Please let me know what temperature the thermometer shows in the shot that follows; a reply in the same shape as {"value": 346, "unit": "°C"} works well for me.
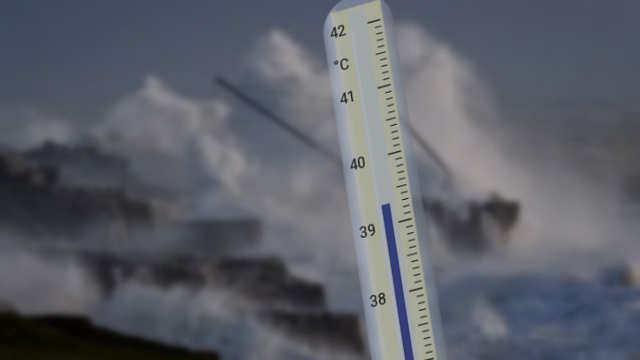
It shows {"value": 39.3, "unit": "°C"}
